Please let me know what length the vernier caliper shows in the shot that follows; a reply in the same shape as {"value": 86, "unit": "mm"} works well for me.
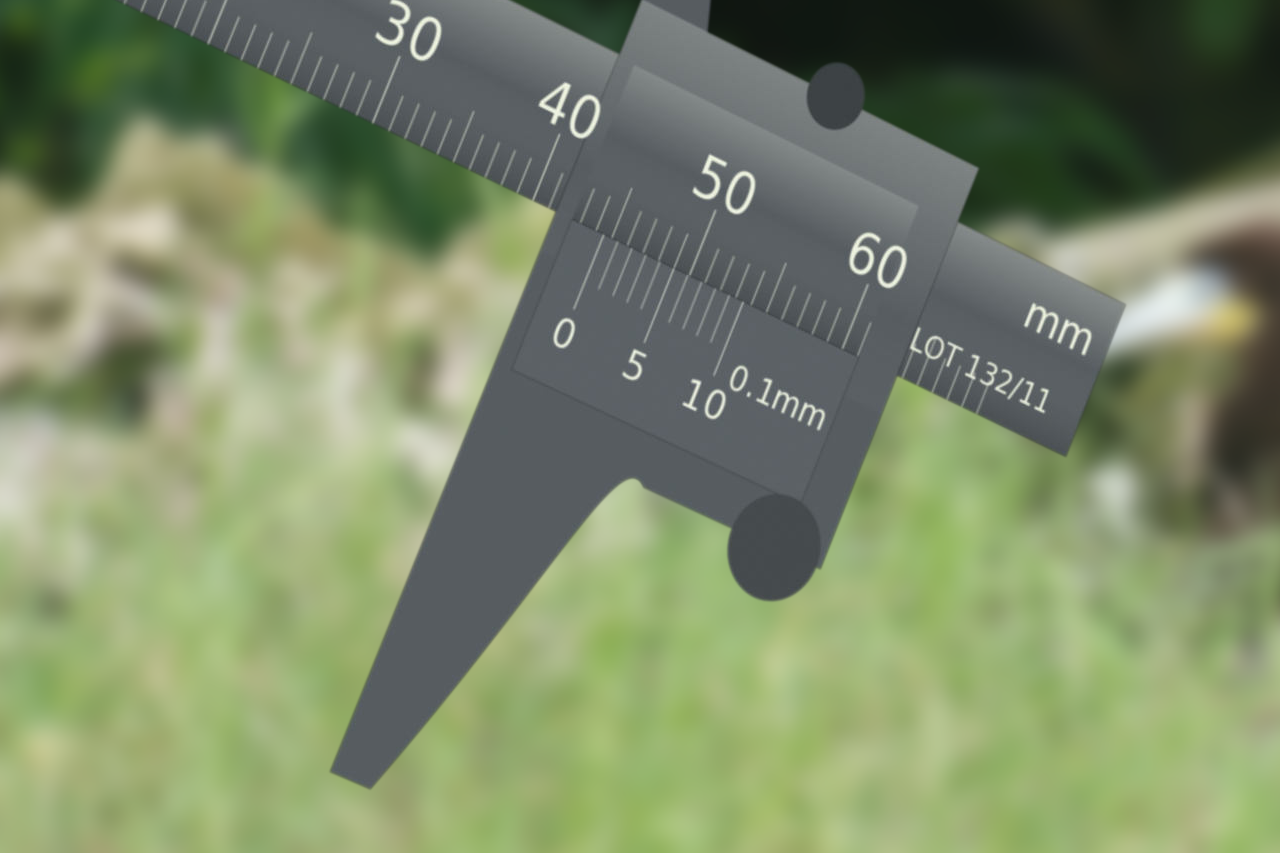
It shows {"value": 44.5, "unit": "mm"}
